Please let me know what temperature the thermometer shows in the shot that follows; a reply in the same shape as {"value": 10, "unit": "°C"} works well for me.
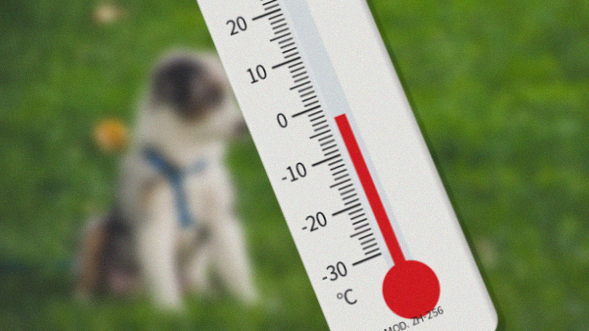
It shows {"value": -3, "unit": "°C"}
